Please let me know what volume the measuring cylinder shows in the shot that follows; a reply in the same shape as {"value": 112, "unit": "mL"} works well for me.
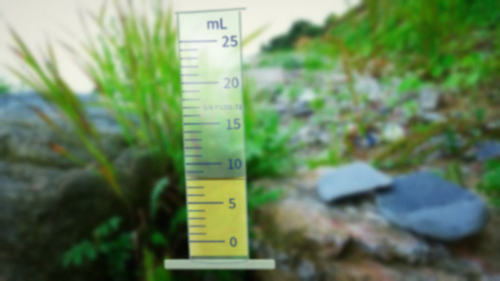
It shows {"value": 8, "unit": "mL"}
